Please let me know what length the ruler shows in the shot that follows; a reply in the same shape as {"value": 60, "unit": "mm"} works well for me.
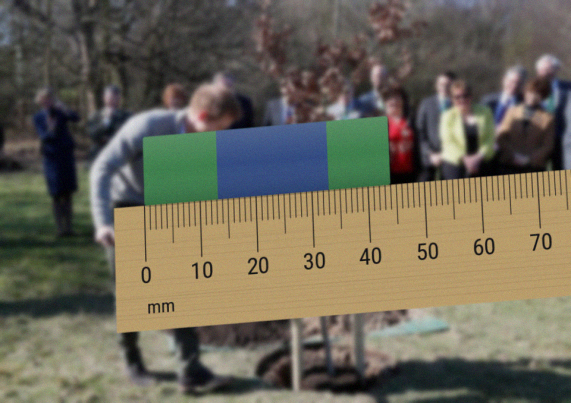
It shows {"value": 44, "unit": "mm"}
